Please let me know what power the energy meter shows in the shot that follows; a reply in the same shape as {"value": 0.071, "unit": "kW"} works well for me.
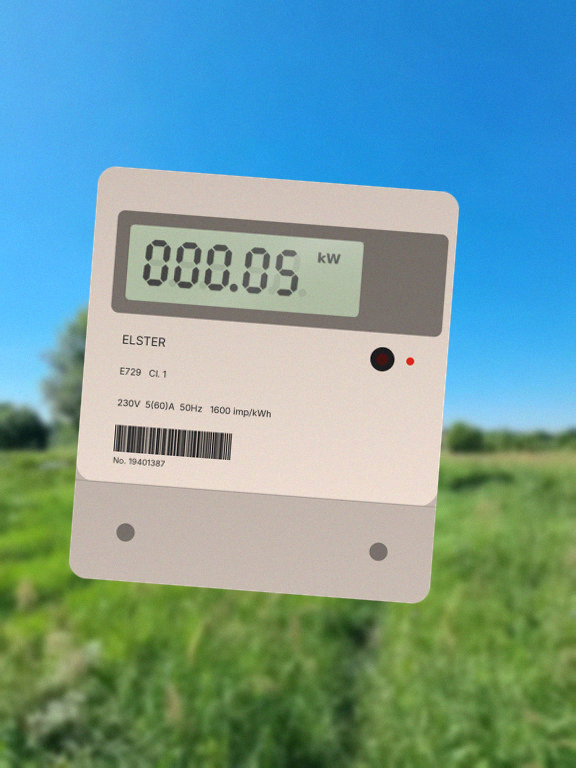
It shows {"value": 0.05, "unit": "kW"}
